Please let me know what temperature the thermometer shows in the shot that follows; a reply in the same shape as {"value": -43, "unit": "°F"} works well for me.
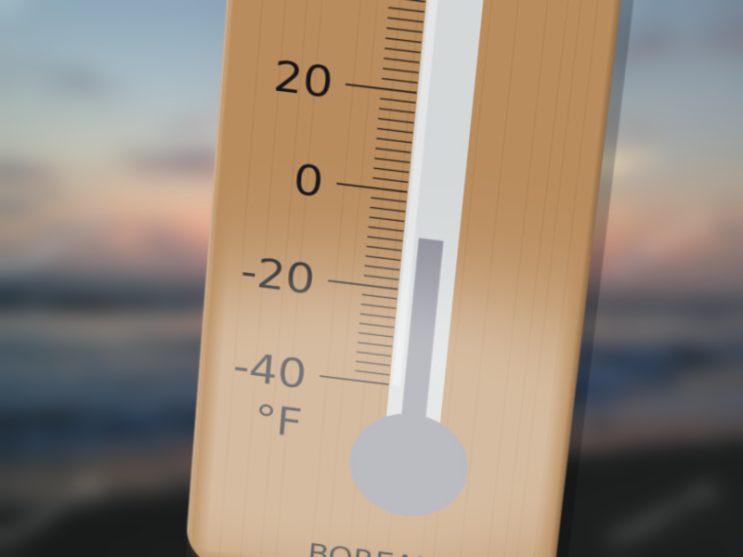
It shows {"value": -9, "unit": "°F"}
